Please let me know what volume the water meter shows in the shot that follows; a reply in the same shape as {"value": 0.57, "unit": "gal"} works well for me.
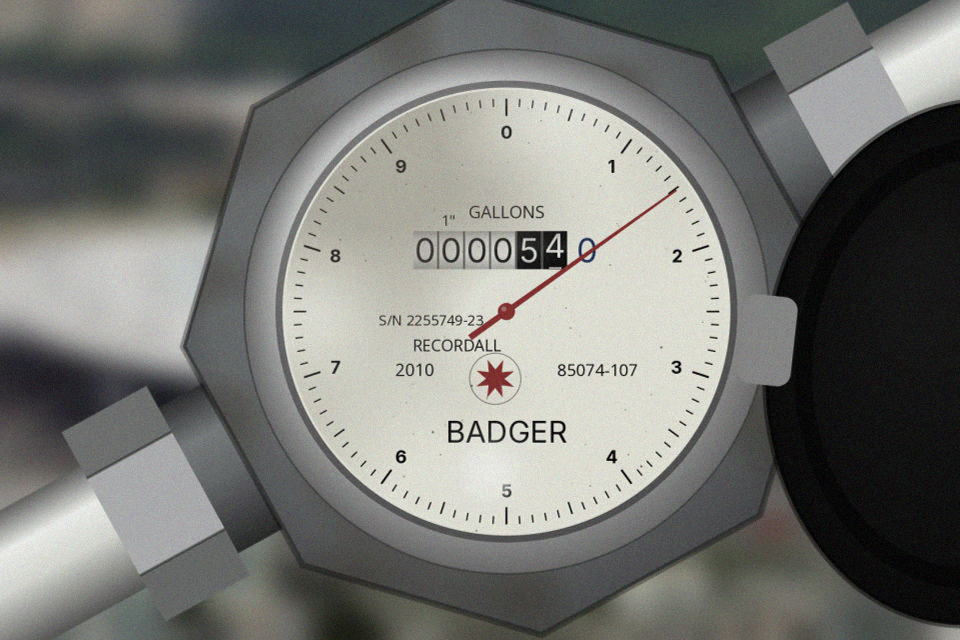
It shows {"value": 541.5, "unit": "gal"}
